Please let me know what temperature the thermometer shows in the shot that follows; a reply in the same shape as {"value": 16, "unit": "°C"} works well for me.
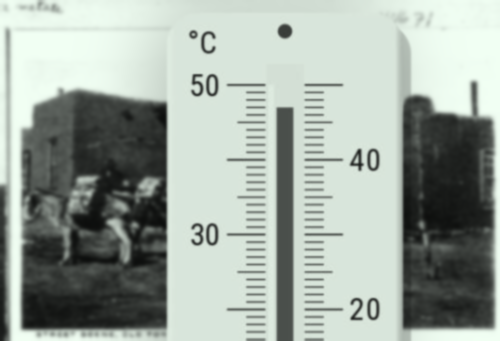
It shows {"value": 47, "unit": "°C"}
